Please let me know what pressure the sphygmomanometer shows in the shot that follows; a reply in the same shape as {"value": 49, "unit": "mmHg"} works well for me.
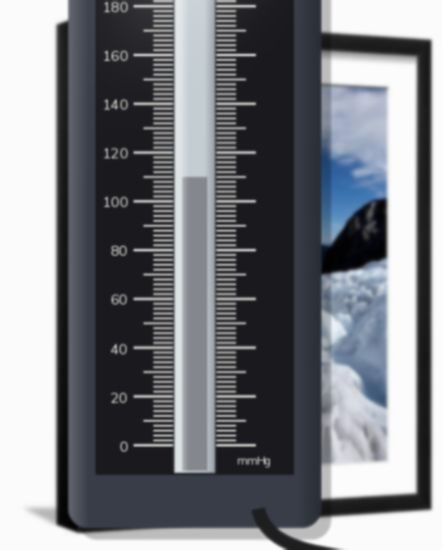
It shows {"value": 110, "unit": "mmHg"}
